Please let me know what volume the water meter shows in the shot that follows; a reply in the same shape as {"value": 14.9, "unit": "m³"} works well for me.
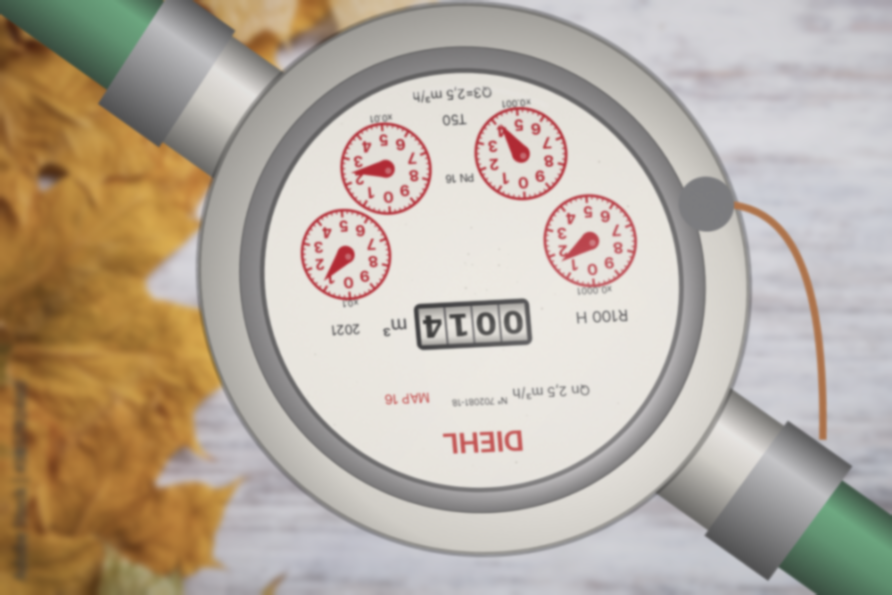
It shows {"value": 14.1241, "unit": "m³"}
